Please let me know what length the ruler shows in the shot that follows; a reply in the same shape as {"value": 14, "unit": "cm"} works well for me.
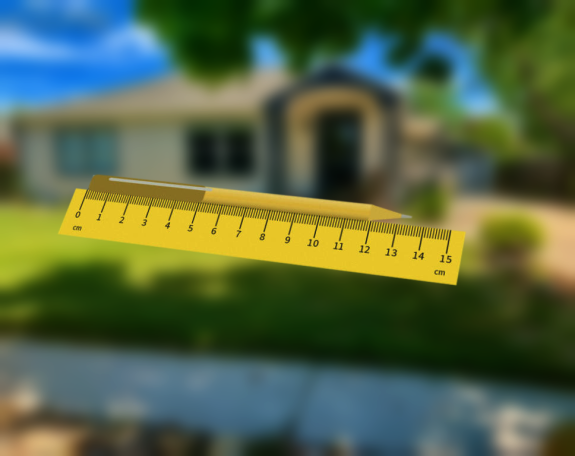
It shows {"value": 13.5, "unit": "cm"}
